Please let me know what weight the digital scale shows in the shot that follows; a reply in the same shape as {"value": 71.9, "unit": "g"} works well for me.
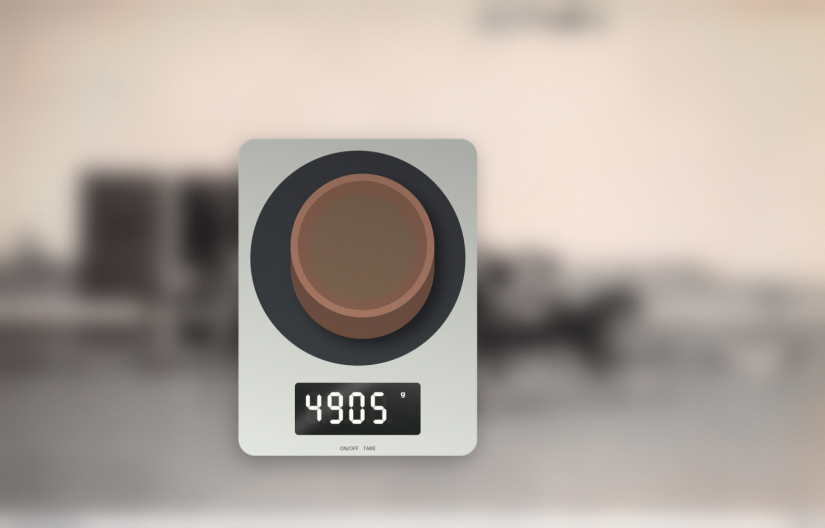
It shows {"value": 4905, "unit": "g"}
